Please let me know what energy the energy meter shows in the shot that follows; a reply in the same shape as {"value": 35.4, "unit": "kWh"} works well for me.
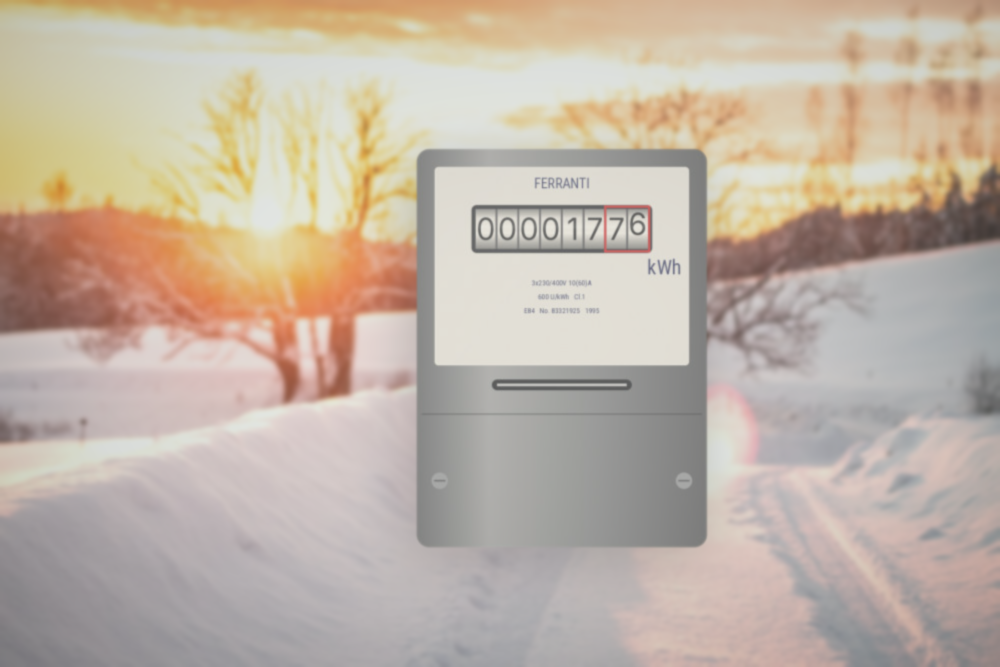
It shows {"value": 17.76, "unit": "kWh"}
